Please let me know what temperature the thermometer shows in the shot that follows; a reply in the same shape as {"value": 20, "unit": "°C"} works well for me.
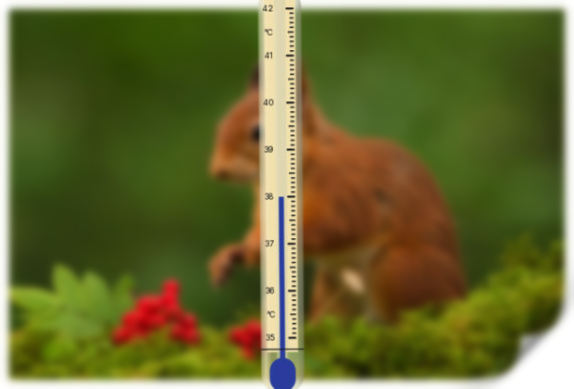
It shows {"value": 38, "unit": "°C"}
